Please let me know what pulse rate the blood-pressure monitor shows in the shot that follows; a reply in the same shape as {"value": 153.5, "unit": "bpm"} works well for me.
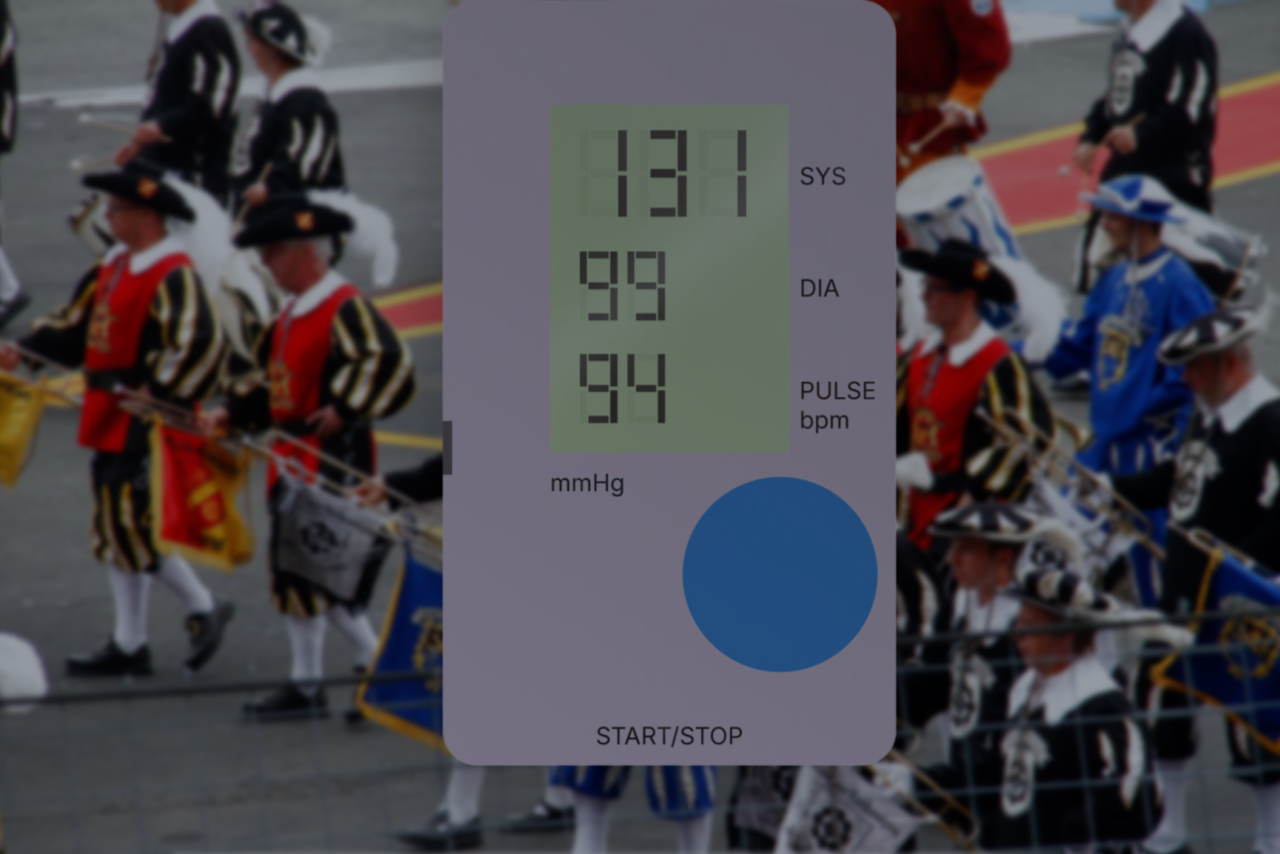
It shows {"value": 94, "unit": "bpm"}
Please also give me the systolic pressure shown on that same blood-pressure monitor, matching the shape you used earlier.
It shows {"value": 131, "unit": "mmHg"}
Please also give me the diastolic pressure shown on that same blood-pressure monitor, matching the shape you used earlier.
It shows {"value": 99, "unit": "mmHg"}
